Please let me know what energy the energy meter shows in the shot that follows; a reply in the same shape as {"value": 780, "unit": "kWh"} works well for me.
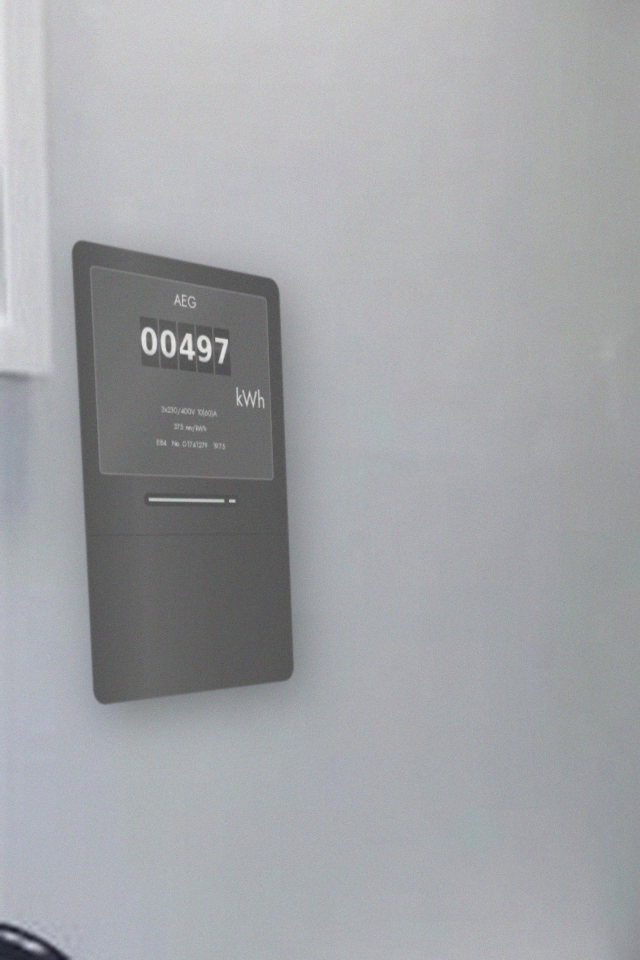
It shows {"value": 497, "unit": "kWh"}
